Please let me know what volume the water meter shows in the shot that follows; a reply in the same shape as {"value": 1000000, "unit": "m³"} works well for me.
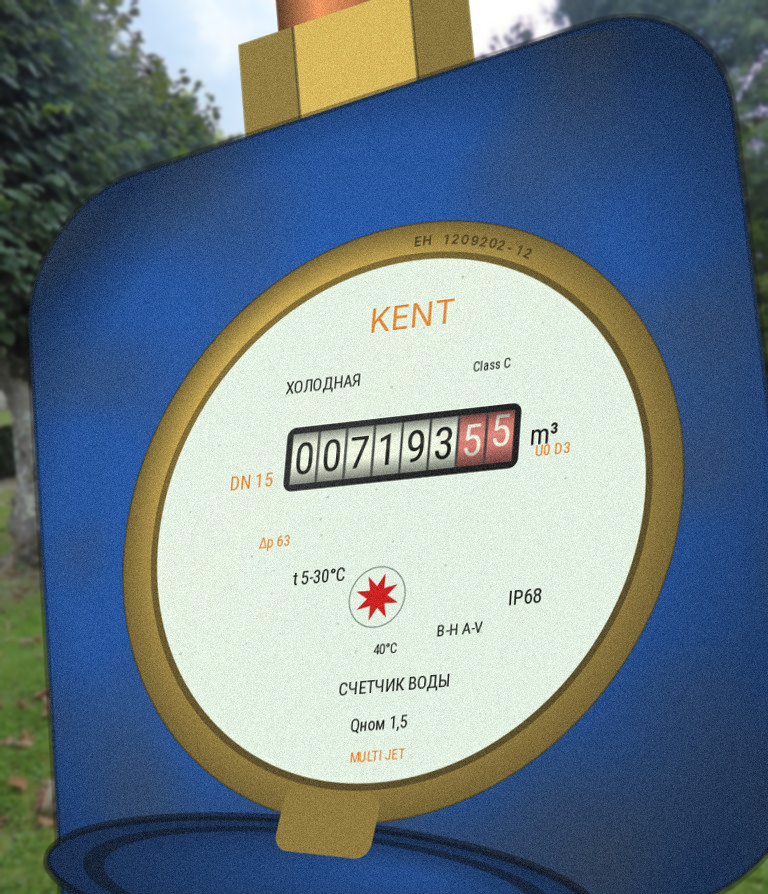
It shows {"value": 7193.55, "unit": "m³"}
